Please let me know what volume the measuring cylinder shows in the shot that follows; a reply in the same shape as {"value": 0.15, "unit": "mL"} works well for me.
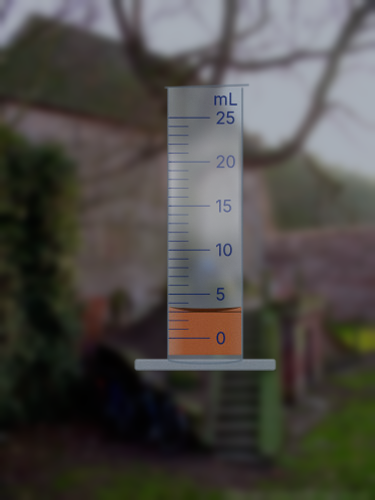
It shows {"value": 3, "unit": "mL"}
